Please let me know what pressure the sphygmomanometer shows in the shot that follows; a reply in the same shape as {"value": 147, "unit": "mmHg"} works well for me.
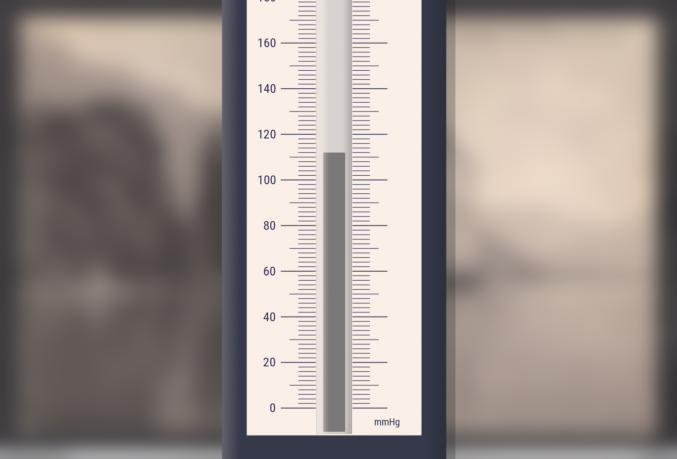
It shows {"value": 112, "unit": "mmHg"}
